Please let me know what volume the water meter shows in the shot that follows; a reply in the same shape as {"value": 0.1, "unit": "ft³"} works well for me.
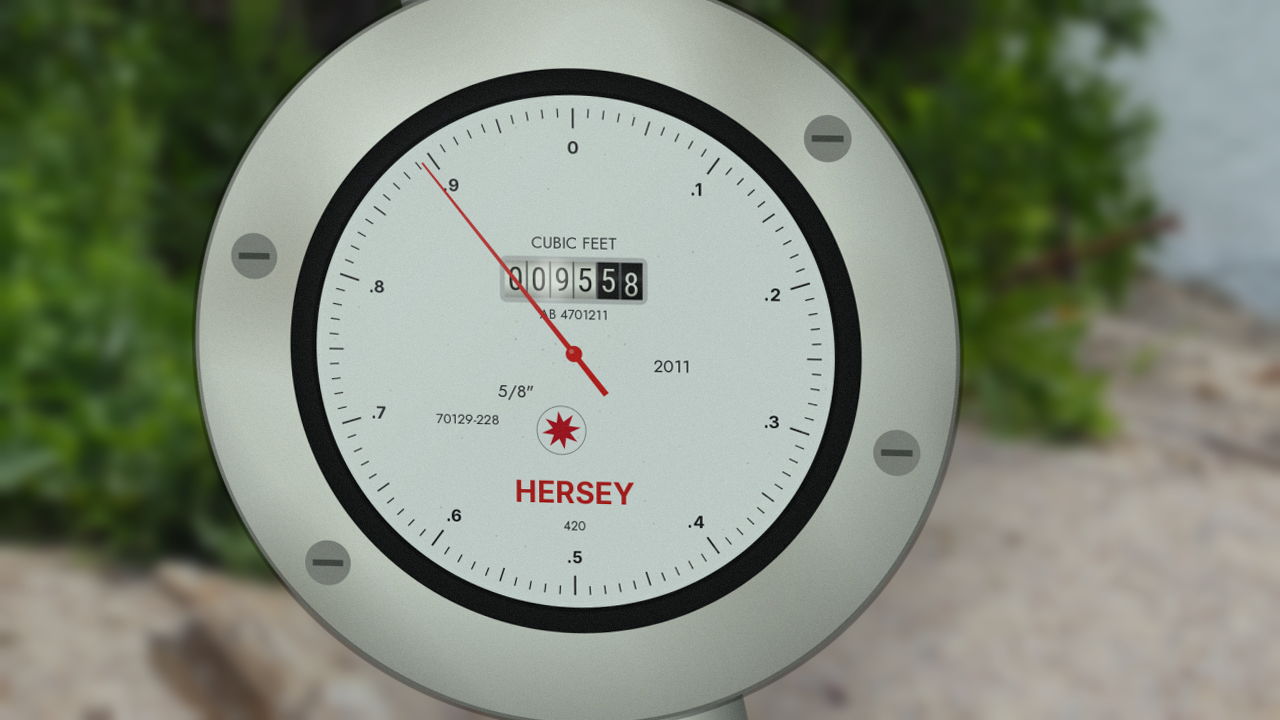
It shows {"value": 9557.89, "unit": "ft³"}
